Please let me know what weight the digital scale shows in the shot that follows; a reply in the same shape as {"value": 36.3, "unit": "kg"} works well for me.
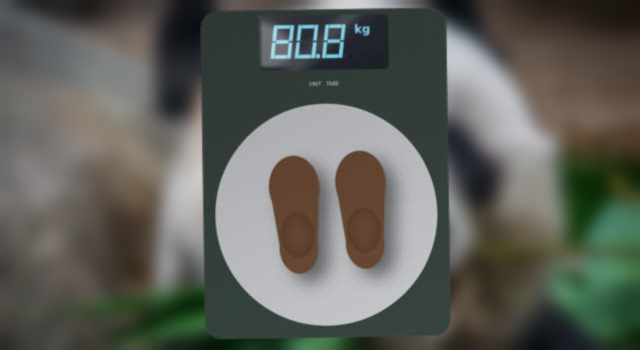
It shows {"value": 80.8, "unit": "kg"}
